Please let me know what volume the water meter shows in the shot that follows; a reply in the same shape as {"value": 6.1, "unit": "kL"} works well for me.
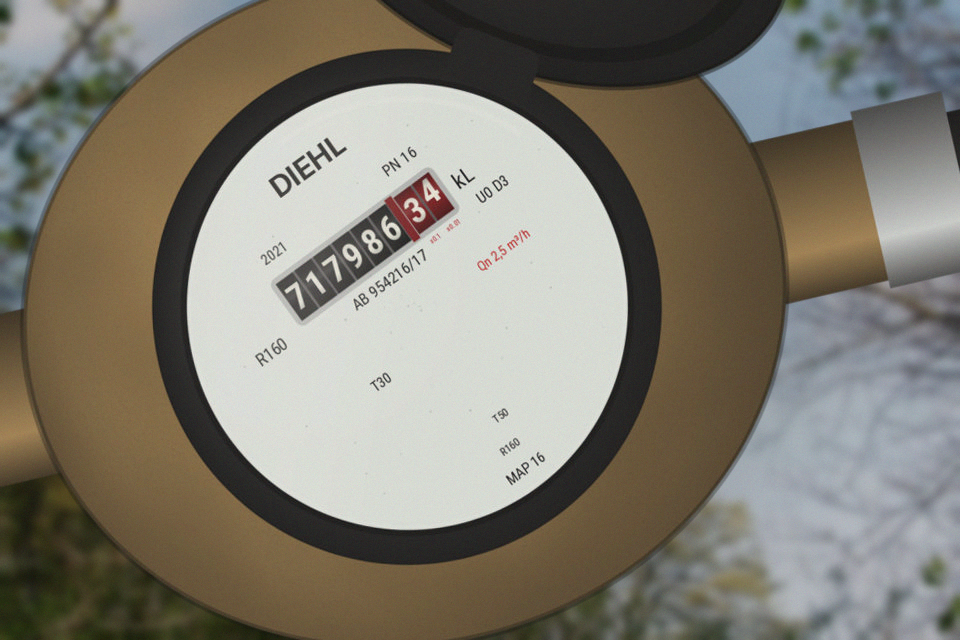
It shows {"value": 717986.34, "unit": "kL"}
